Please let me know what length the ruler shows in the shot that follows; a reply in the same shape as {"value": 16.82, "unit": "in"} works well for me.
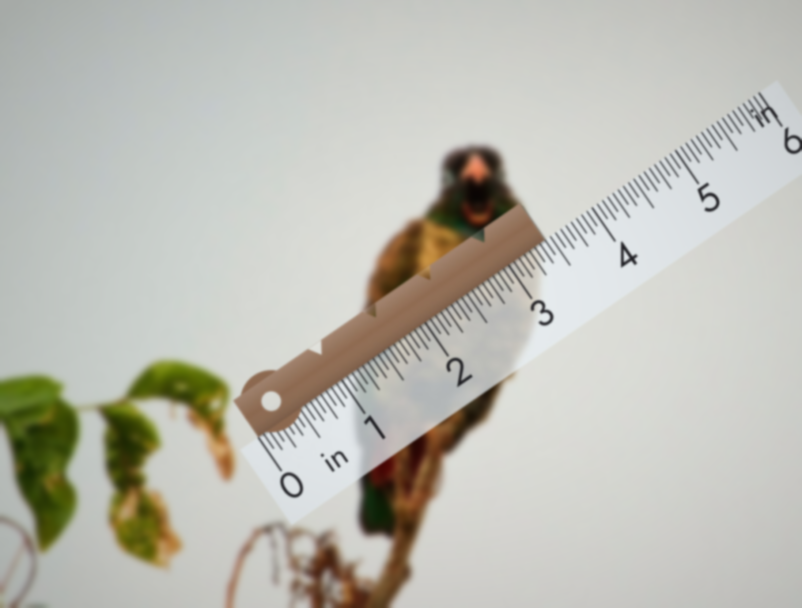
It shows {"value": 3.4375, "unit": "in"}
